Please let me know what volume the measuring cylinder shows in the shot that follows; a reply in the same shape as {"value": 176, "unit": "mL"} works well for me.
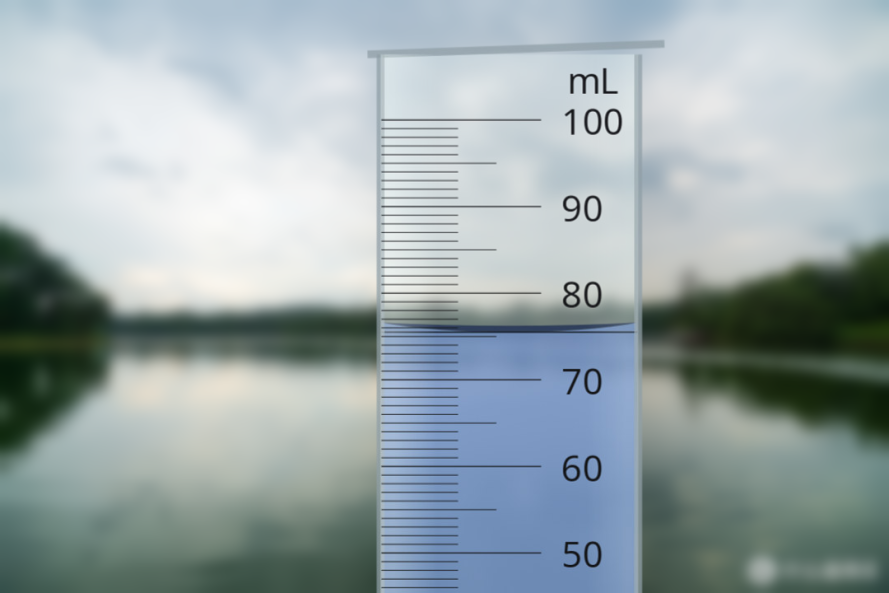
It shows {"value": 75.5, "unit": "mL"}
